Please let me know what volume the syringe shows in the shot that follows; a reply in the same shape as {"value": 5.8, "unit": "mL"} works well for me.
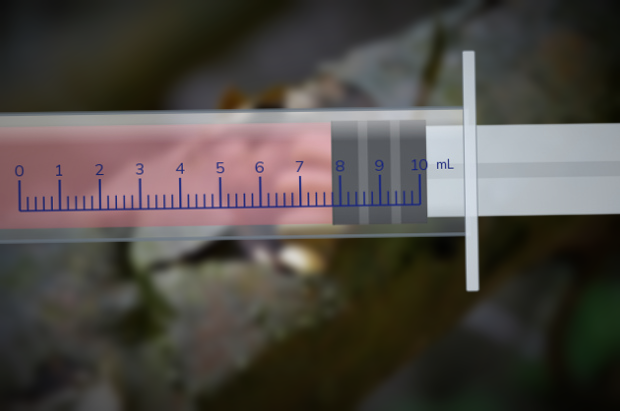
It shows {"value": 7.8, "unit": "mL"}
